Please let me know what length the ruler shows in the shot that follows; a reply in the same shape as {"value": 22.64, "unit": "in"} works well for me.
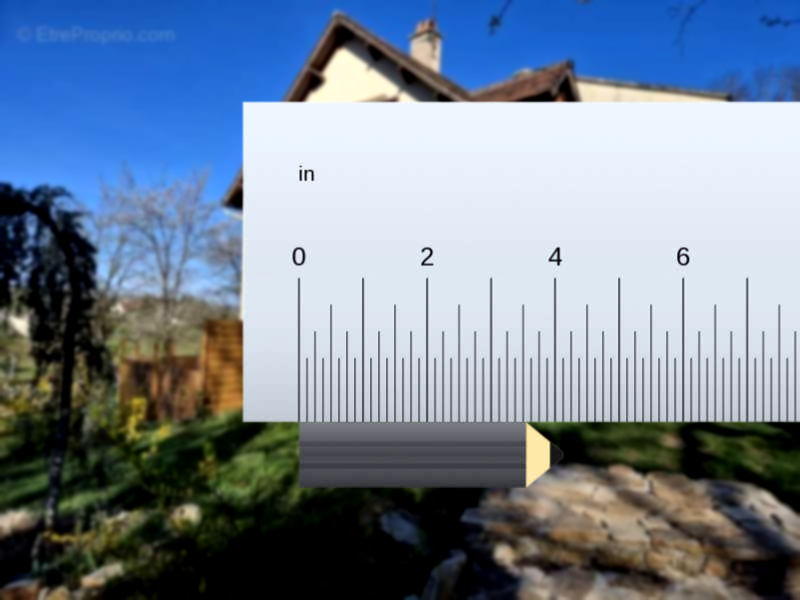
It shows {"value": 4.125, "unit": "in"}
